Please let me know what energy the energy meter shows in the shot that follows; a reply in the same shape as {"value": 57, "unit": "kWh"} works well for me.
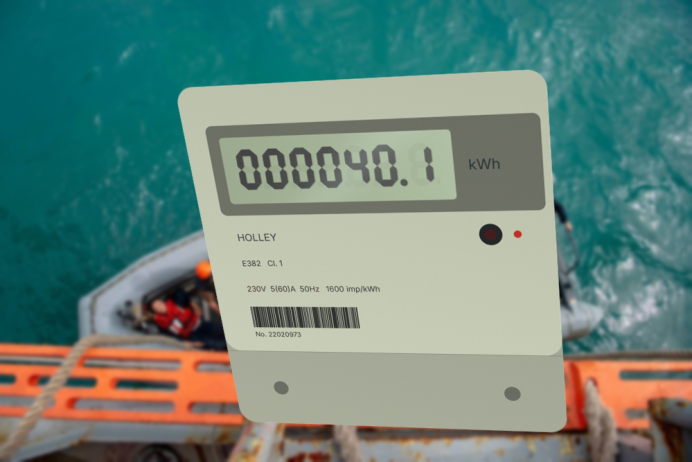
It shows {"value": 40.1, "unit": "kWh"}
